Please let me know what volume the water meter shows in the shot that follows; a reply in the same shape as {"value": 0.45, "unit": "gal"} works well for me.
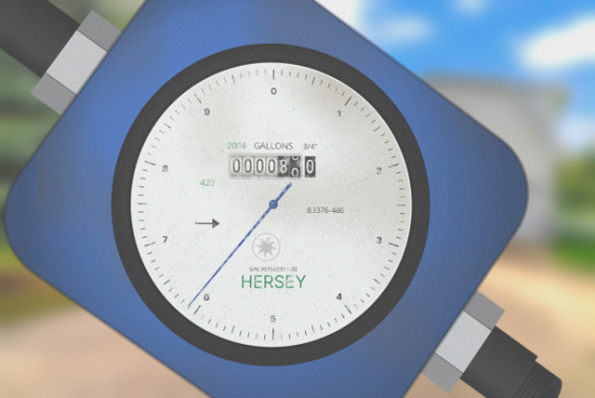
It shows {"value": 886.1, "unit": "gal"}
